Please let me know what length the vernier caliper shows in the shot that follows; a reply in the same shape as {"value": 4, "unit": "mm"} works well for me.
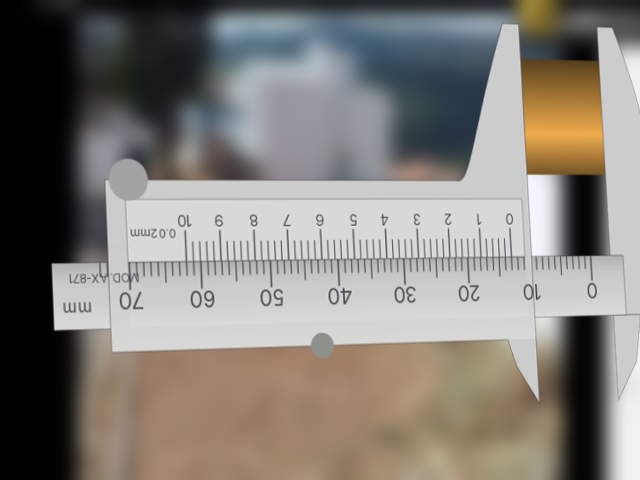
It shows {"value": 13.0, "unit": "mm"}
